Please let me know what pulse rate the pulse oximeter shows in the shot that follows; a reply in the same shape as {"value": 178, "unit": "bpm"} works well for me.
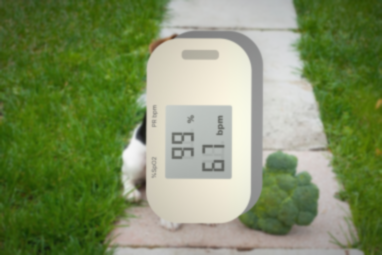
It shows {"value": 67, "unit": "bpm"}
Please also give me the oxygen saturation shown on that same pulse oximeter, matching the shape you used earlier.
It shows {"value": 99, "unit": "%"}
